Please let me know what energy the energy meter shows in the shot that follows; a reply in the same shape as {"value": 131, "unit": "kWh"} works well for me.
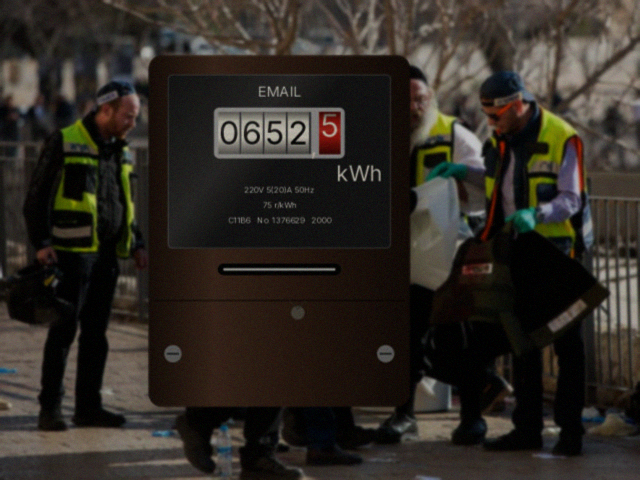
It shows {"value": 652.5, "unit": "kWh"}
